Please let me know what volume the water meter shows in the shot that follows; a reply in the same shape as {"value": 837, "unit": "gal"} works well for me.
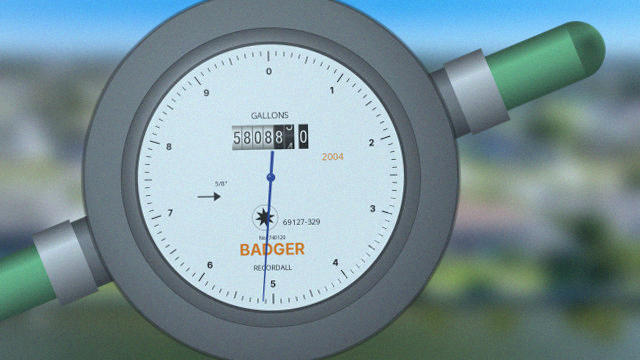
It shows {"value": 5808835.1, "unit": "gal"}
